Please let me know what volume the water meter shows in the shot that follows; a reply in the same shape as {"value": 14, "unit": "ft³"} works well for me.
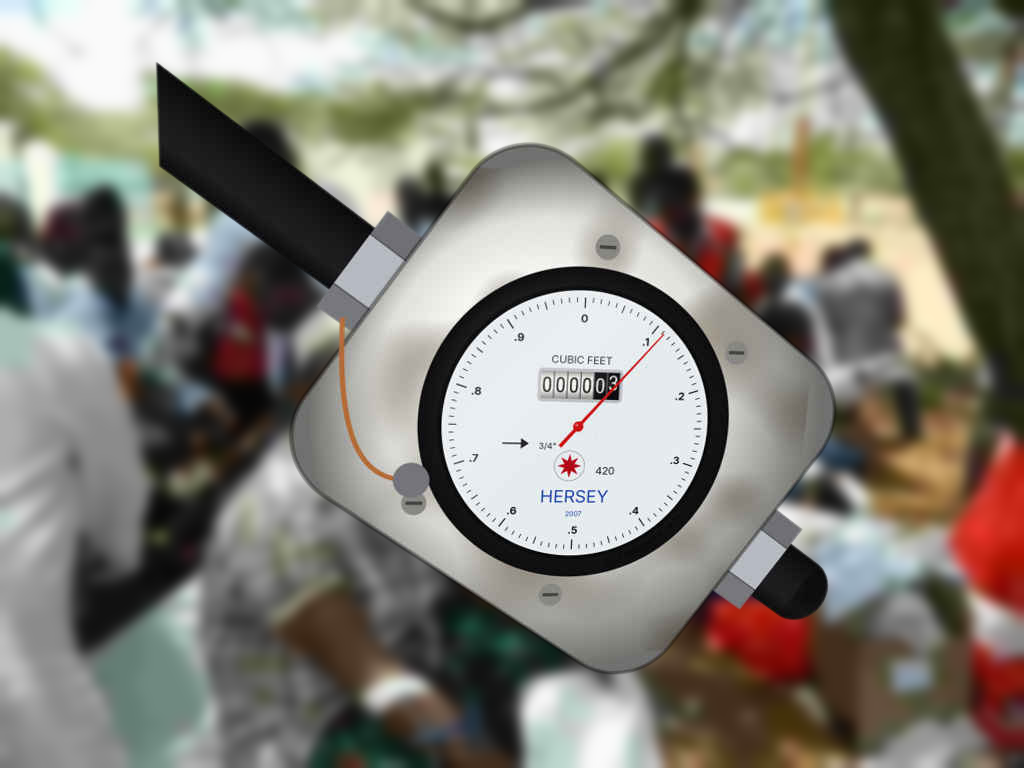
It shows {"value": 3.11, "unit": "ft³"}
